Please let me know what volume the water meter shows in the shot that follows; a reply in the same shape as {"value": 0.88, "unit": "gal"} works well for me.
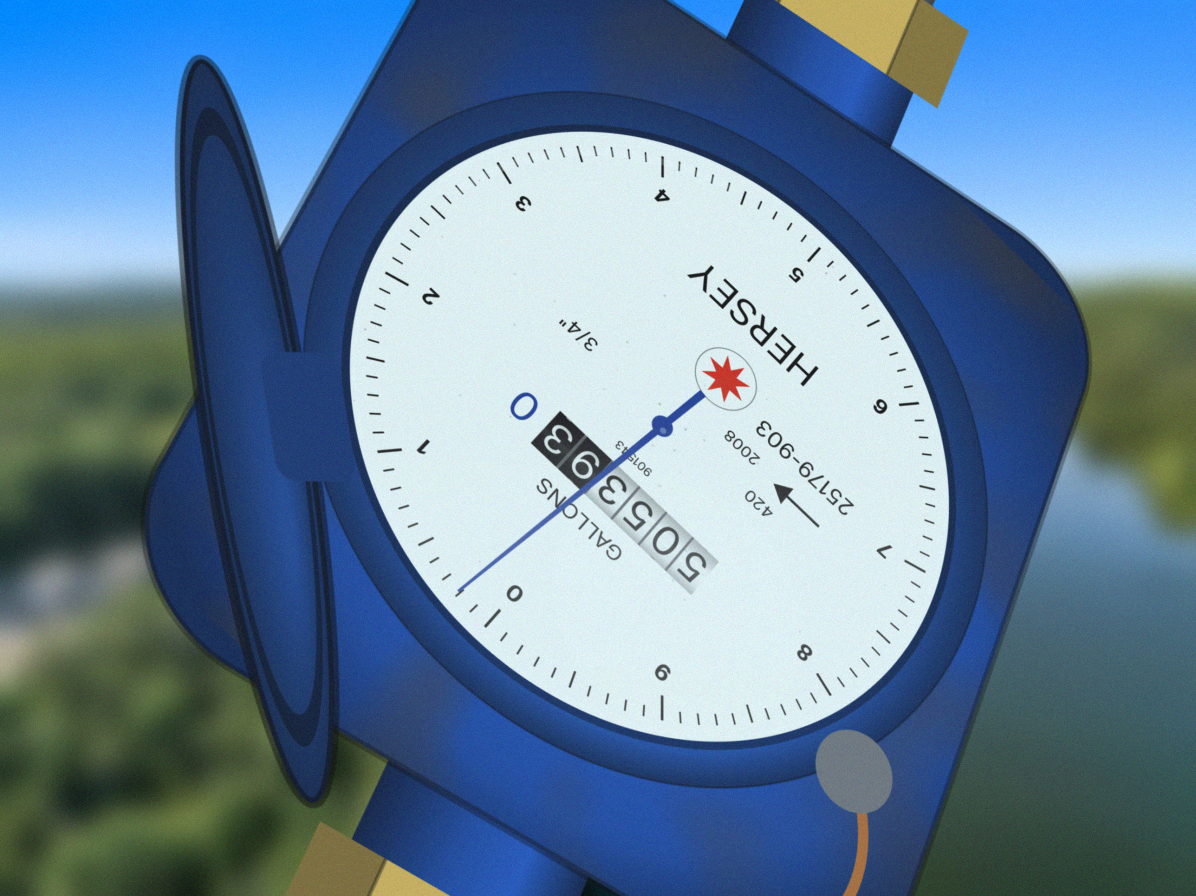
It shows {"value": 5053930.2, "unit": "gal"}
